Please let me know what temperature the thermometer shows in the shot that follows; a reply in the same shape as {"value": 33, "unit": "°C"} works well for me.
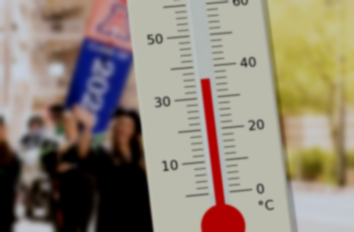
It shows {"value": 36, "unit": "°C"}
